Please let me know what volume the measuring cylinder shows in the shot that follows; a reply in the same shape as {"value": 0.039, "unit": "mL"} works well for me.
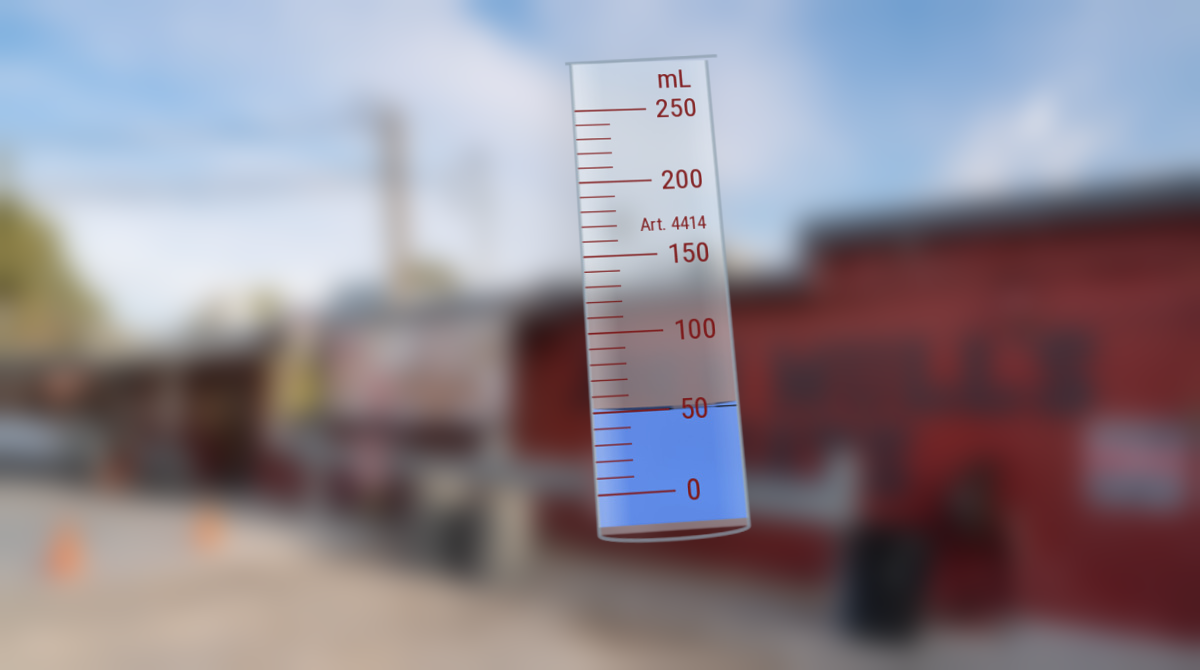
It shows {"value": 50, "unit": "mL"}
